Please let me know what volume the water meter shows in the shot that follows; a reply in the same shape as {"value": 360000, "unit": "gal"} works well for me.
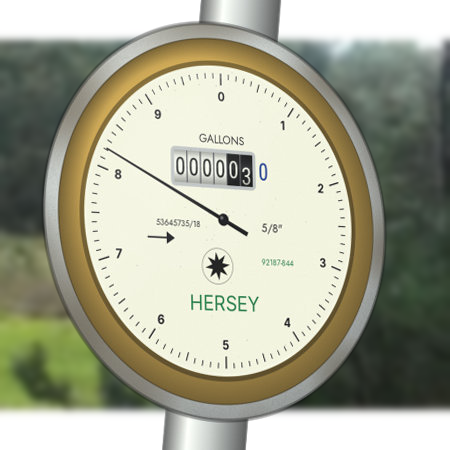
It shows {"value": 28.2, "unit": "gal"}
